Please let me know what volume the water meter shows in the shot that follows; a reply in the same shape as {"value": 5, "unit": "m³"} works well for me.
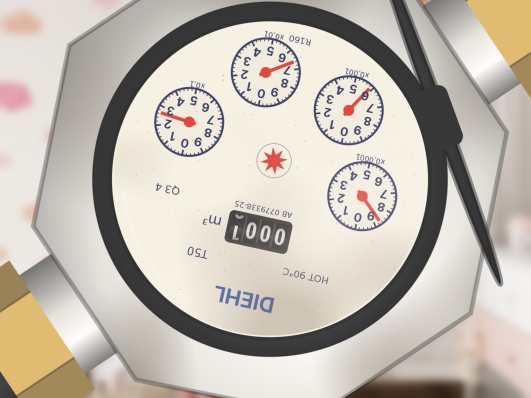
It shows {"value": 1.2658, "unit": "m³"}
